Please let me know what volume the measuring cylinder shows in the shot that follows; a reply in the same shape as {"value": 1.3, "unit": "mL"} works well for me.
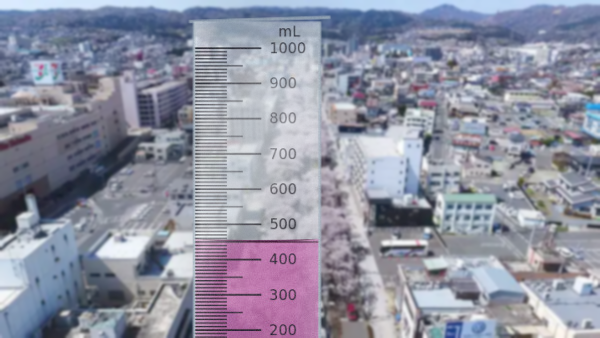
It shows {"value": 450, "unit": "mL"}
